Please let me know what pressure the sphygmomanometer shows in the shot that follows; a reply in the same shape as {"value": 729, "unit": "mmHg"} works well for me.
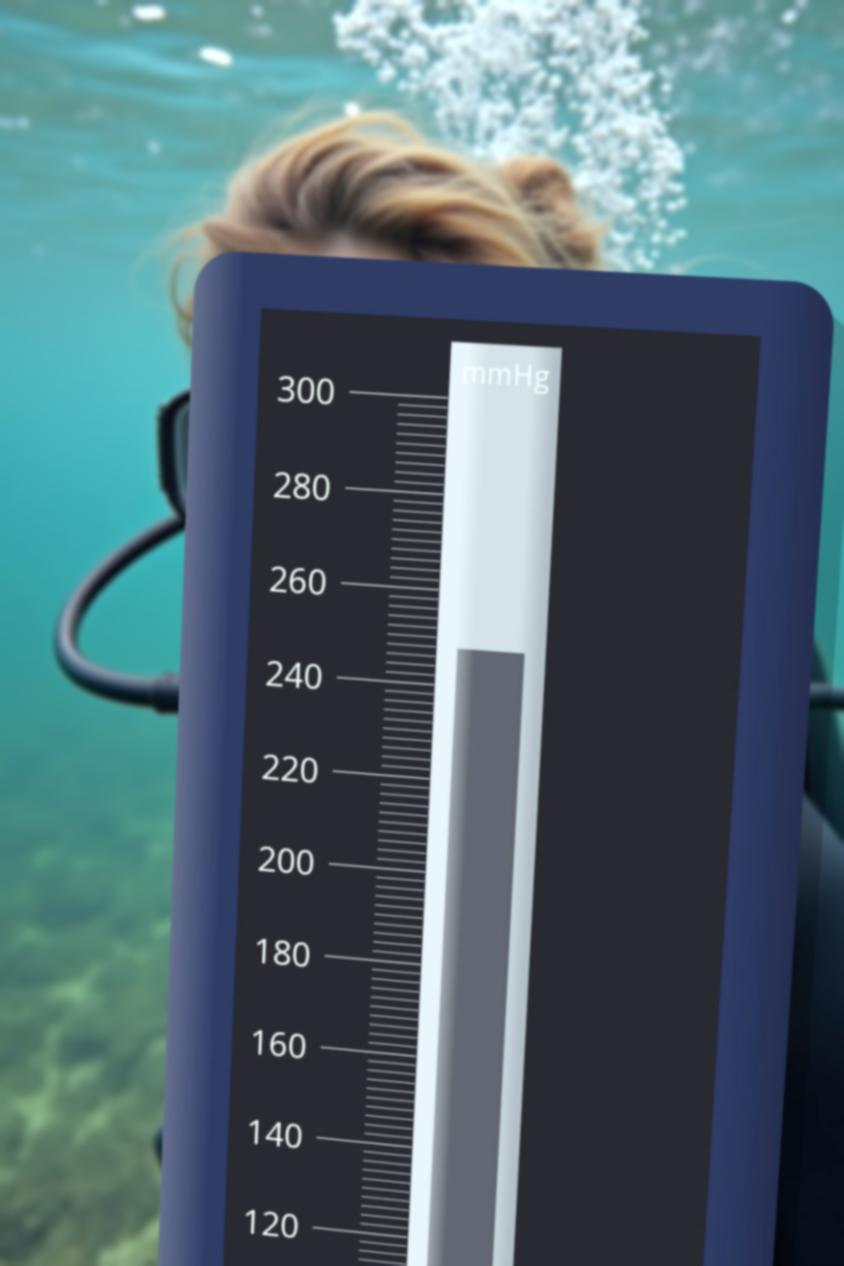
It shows {"value": 248, "unit": "mmHg"}
